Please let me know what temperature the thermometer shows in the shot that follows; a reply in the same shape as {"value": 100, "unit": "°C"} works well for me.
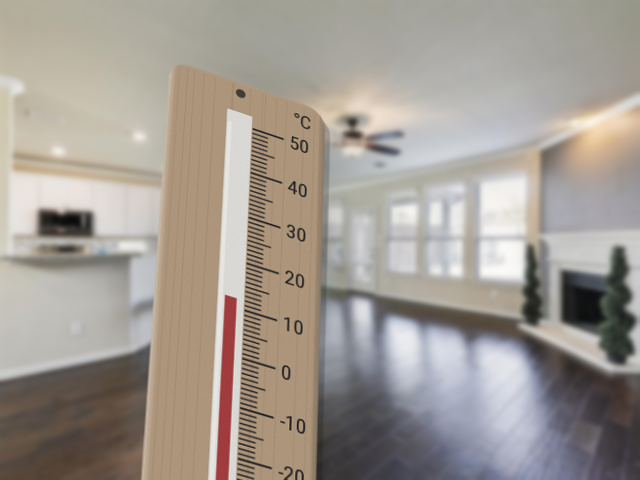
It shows {"value": 12, "unit": "°C"}
